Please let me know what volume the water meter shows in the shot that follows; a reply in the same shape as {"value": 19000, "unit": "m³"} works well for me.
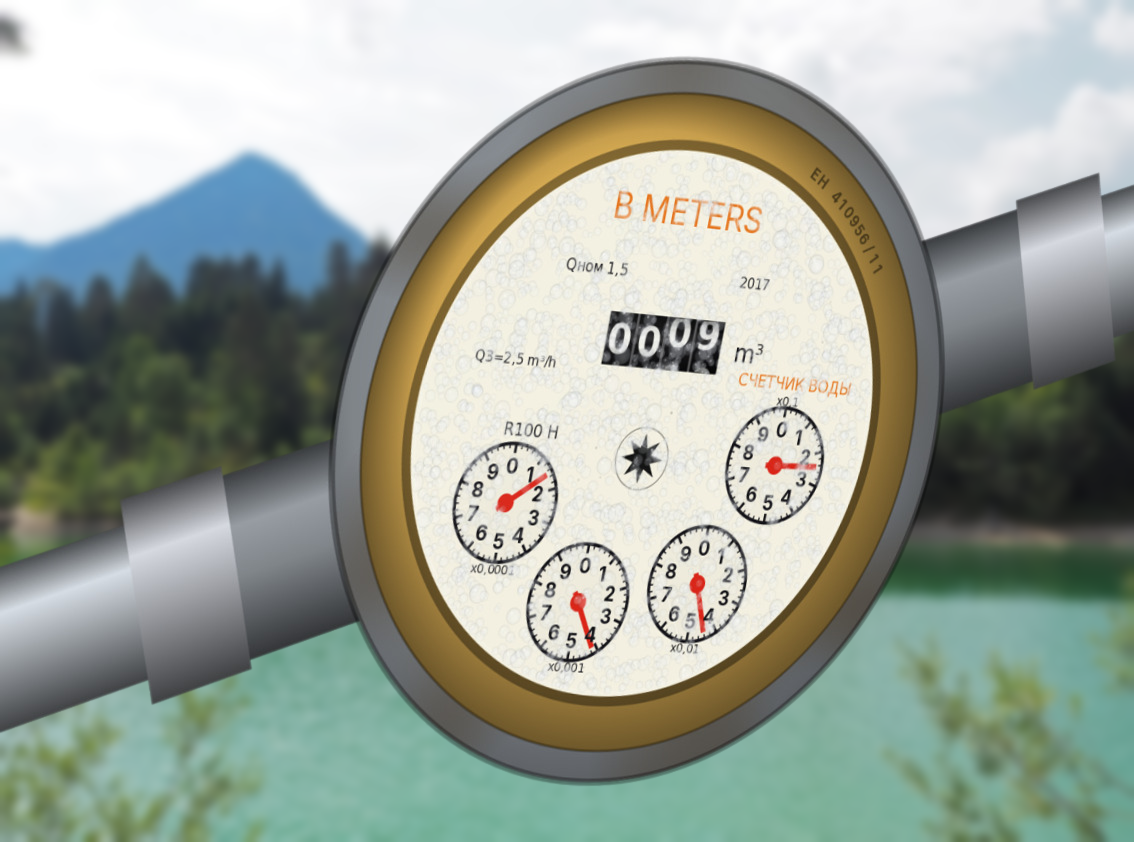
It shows {"value": 9.2441, "unit": "m³"}
